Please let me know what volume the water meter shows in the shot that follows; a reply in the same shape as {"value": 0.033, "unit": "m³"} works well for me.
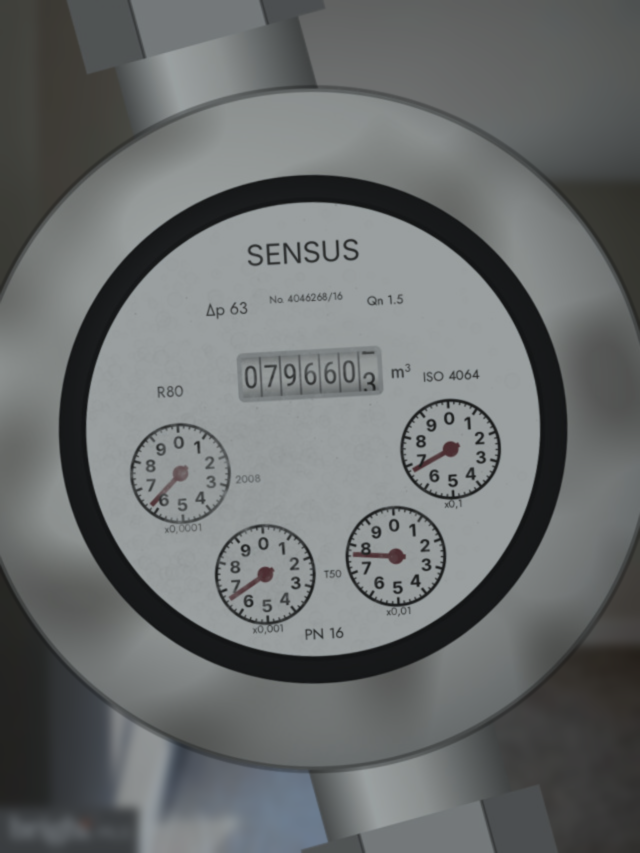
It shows {"value": 796602.6766, "unit": "m³"}
